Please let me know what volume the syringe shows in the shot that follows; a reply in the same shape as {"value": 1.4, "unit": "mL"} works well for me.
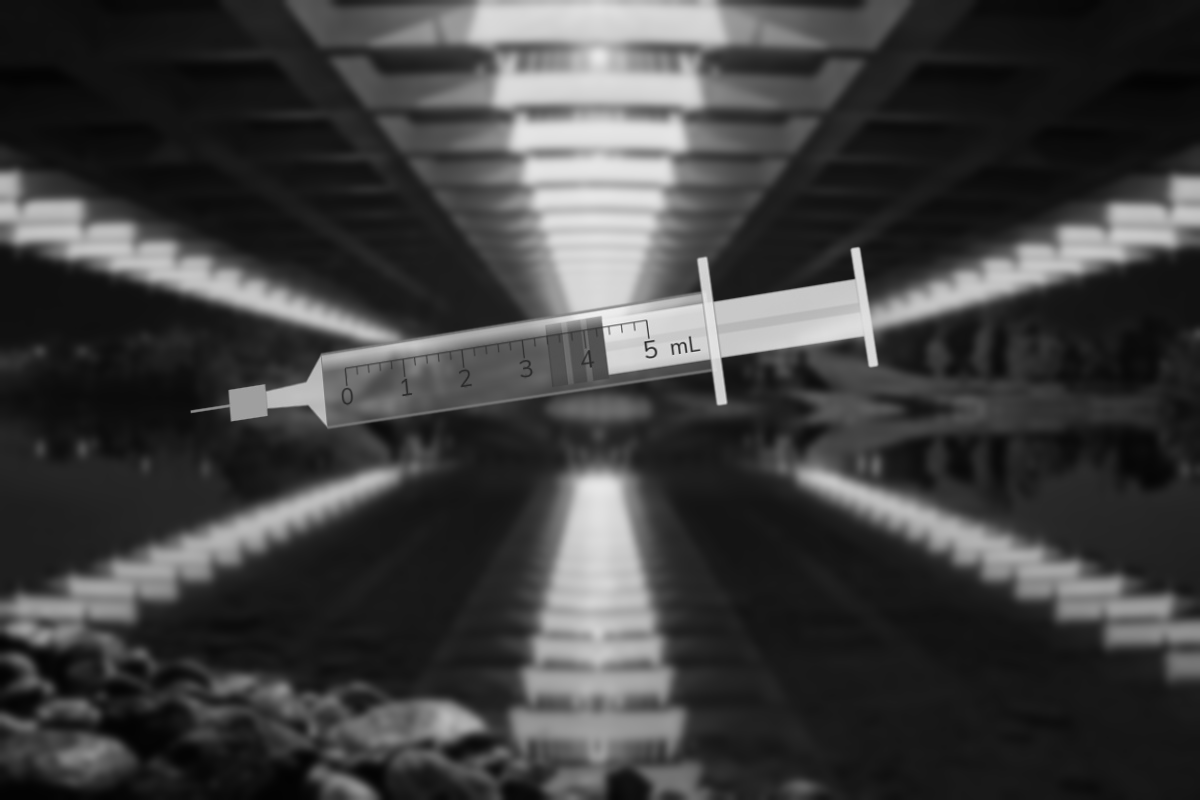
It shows {"value": 3.4, "unit": "mL"}
